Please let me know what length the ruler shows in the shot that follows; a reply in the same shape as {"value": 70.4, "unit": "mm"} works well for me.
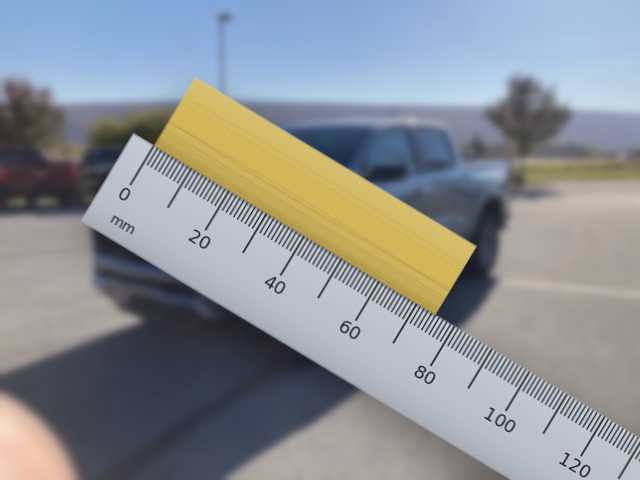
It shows {"value": 75, "unit": "mm"}
